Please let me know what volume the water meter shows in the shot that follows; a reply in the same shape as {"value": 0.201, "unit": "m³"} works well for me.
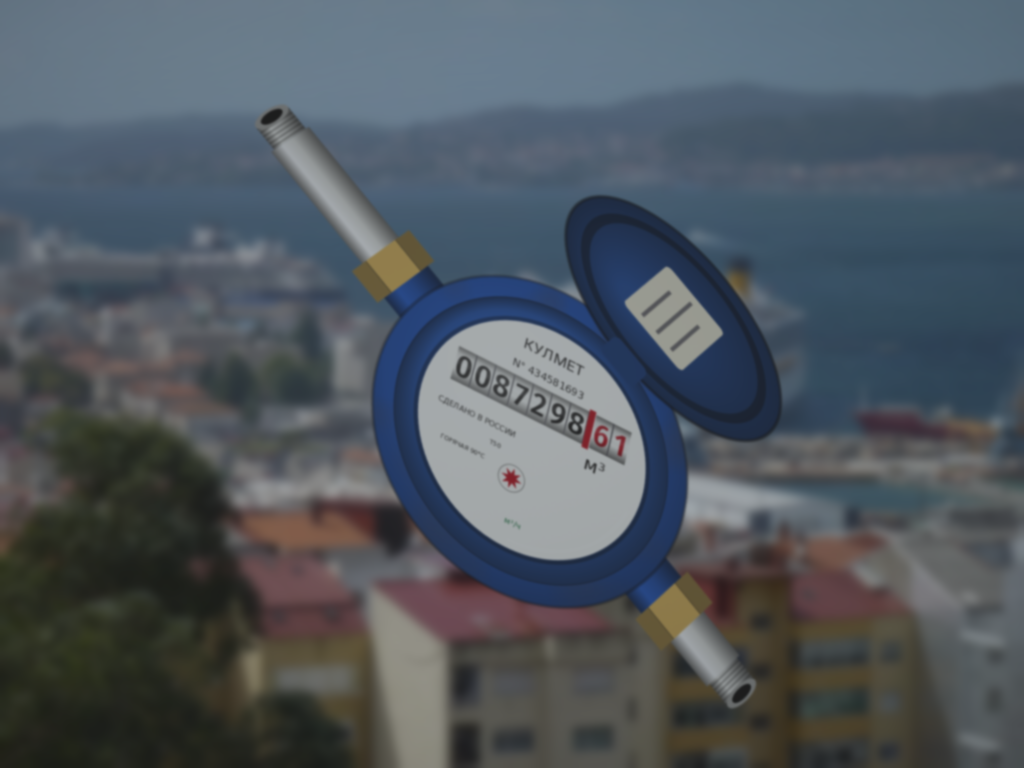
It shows {"value": 87298.61, "unit": "m³"}
